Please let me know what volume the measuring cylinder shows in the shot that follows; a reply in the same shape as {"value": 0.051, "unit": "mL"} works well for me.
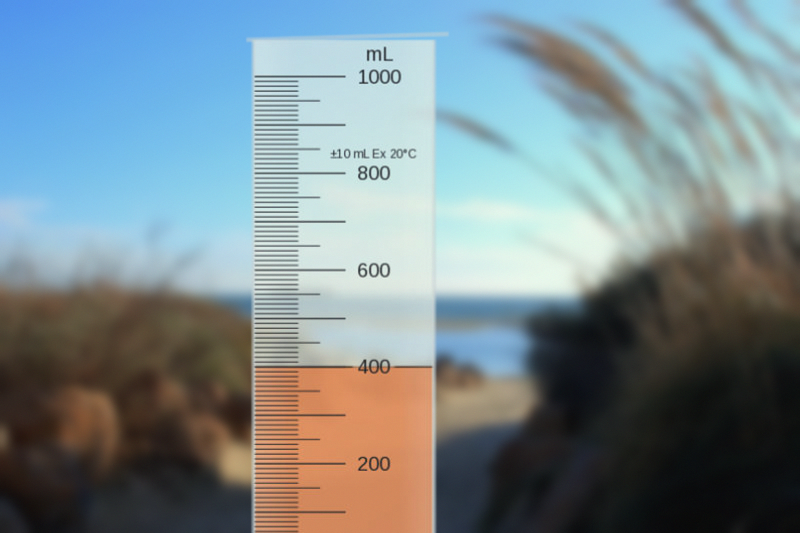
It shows {"value": 400, "unit": "mL"}
